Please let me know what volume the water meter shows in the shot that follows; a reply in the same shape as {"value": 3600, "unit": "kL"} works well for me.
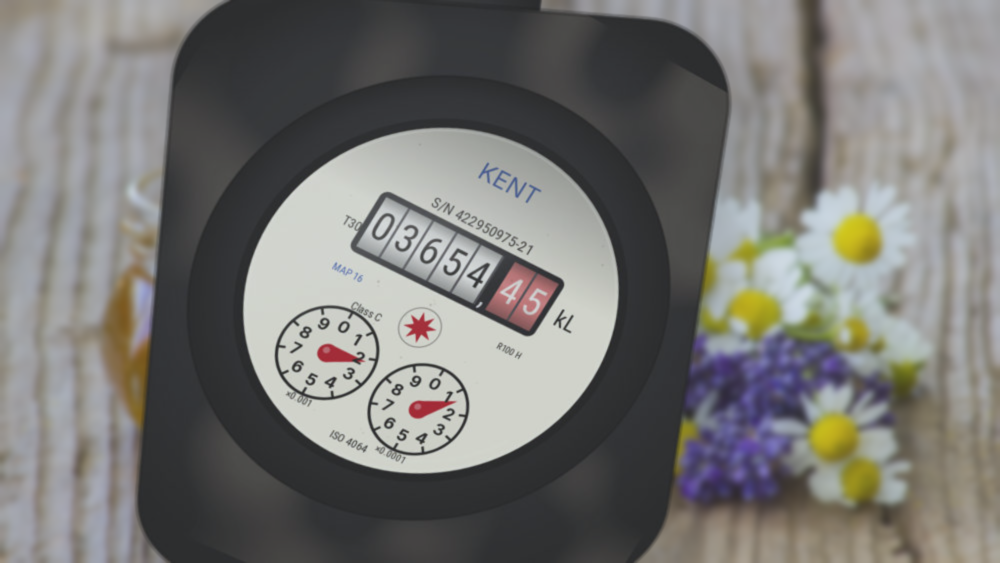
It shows {"value": 3654.4521, "unit": "kL"}
